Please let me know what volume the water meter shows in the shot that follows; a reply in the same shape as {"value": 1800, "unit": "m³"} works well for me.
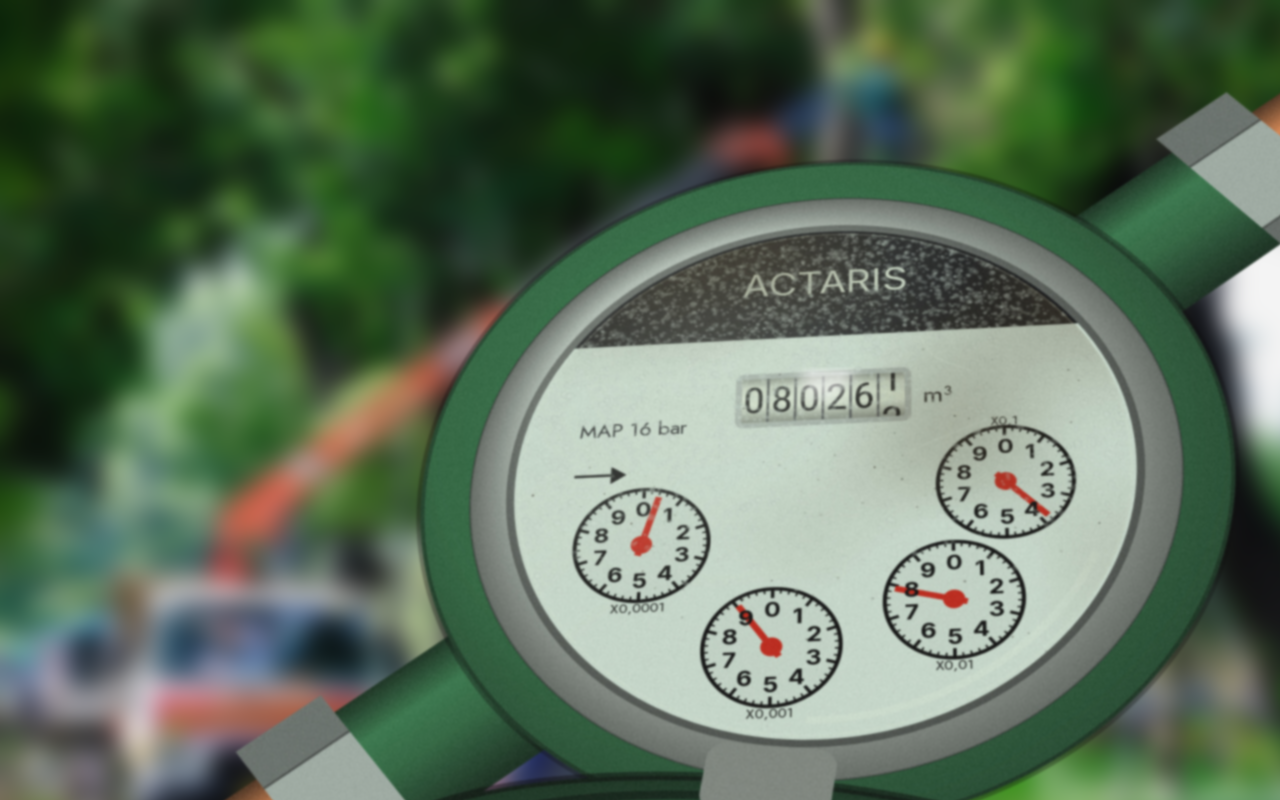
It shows {"value": 80261.3790, "unit": "m³"}
